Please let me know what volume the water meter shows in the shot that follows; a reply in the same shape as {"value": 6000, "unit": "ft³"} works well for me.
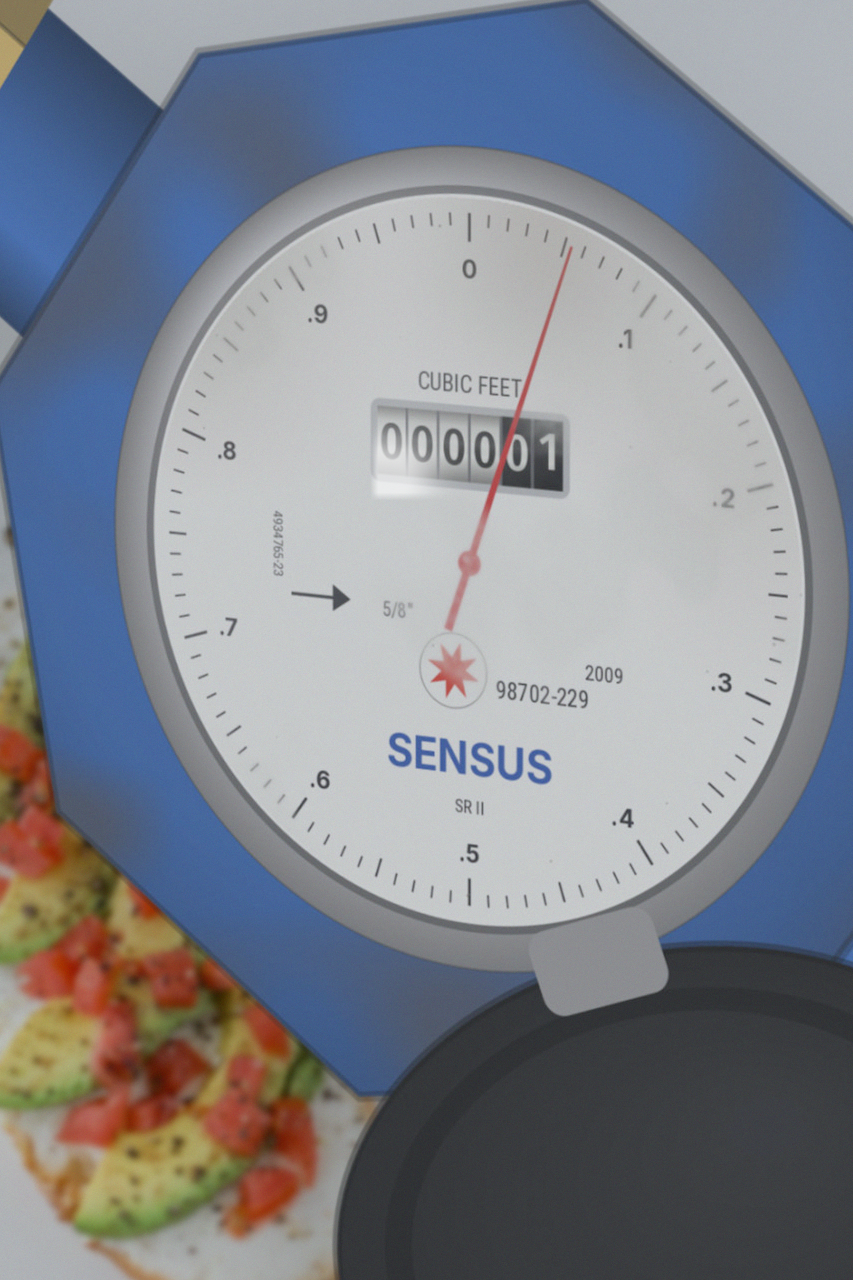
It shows {"value": 1.05, "unit": "ft³"}
